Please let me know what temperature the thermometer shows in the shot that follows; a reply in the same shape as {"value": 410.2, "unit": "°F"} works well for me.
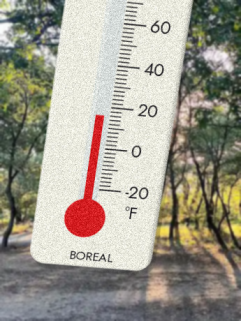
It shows {"value": 16, "unit": "°F"}
